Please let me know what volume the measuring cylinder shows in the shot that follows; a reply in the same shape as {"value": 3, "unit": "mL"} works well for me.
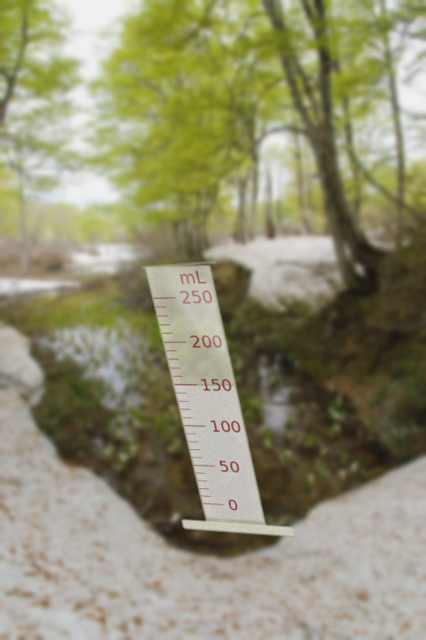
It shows {"value": 150, "unit": "mL"}
